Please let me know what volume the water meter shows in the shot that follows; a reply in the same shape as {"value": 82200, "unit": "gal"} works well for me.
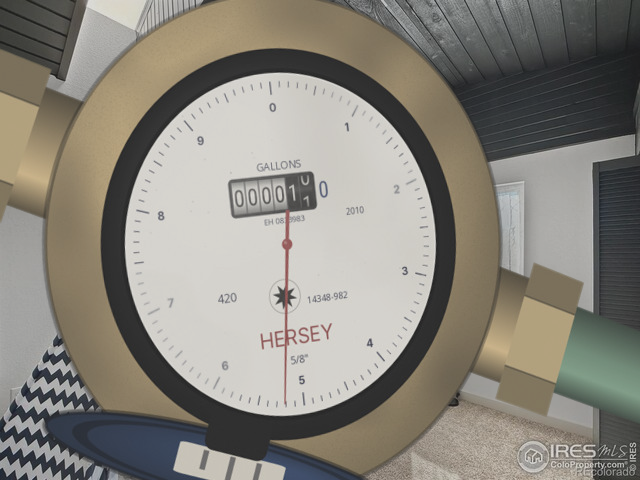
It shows {"value": 105.2, "unit": "gal"}
